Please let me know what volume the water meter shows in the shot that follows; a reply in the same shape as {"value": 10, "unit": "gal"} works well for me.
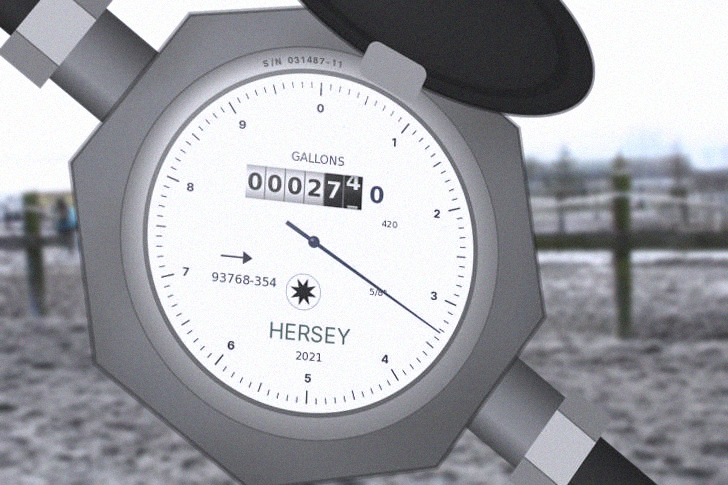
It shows {"value": 2743.3, "unit": "gal"}
